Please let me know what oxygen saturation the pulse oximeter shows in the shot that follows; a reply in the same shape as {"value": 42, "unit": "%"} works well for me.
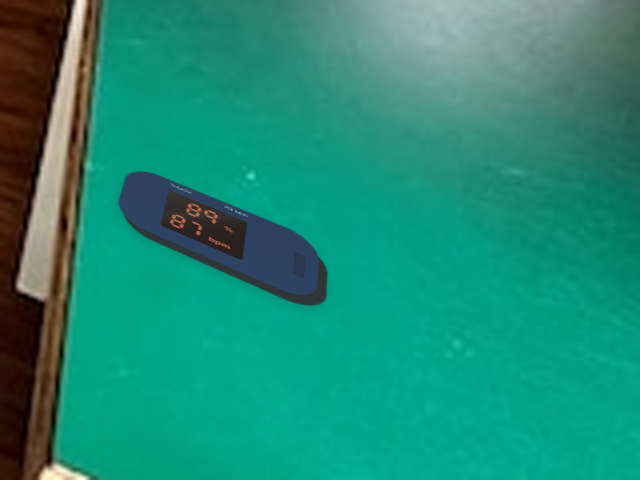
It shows {"value": 89, "unit": "%"}
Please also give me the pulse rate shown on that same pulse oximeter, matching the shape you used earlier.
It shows {"value": 87, "unit": "bpm"}
